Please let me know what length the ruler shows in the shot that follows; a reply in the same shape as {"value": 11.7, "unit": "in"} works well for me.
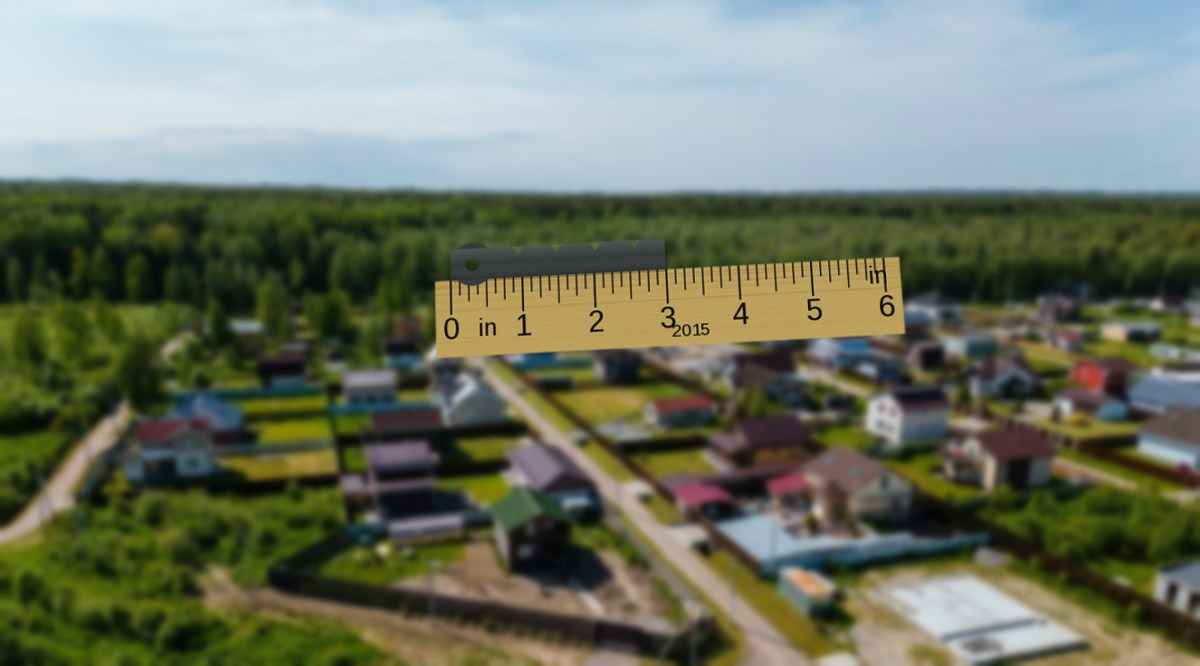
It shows {"value": 3, "unit": "in"}
